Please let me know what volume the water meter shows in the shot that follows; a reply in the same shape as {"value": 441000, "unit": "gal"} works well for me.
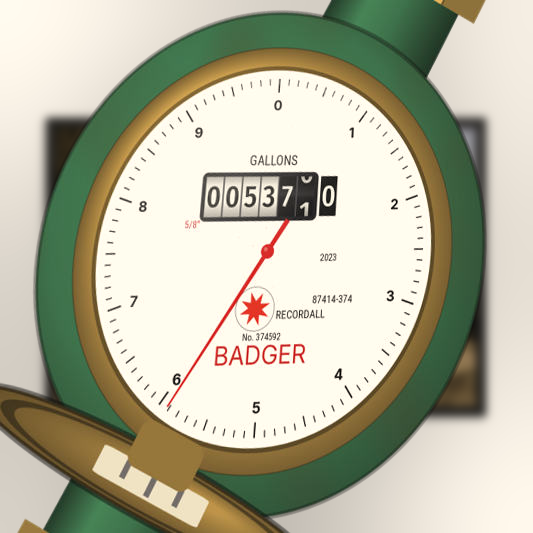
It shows {"value": 53705.9, "unit": "gal"}
